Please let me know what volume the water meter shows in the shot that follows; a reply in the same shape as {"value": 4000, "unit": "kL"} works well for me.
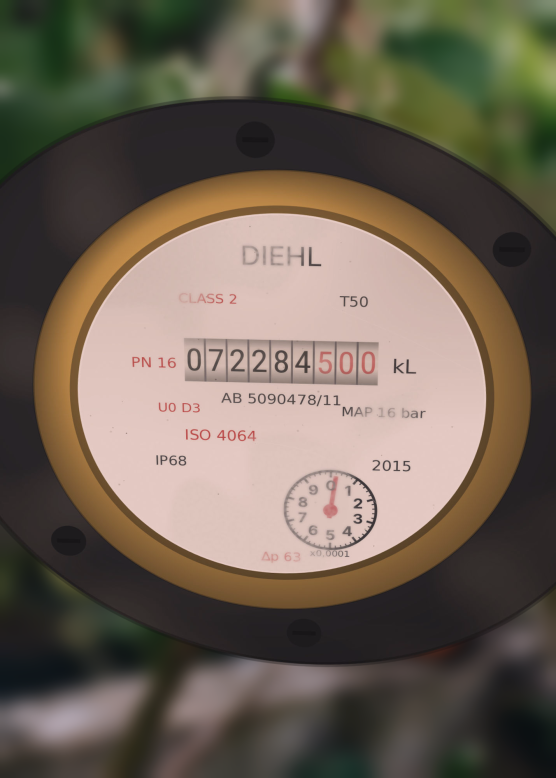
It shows {"value": 72284.5000, "unit": "kL"}
